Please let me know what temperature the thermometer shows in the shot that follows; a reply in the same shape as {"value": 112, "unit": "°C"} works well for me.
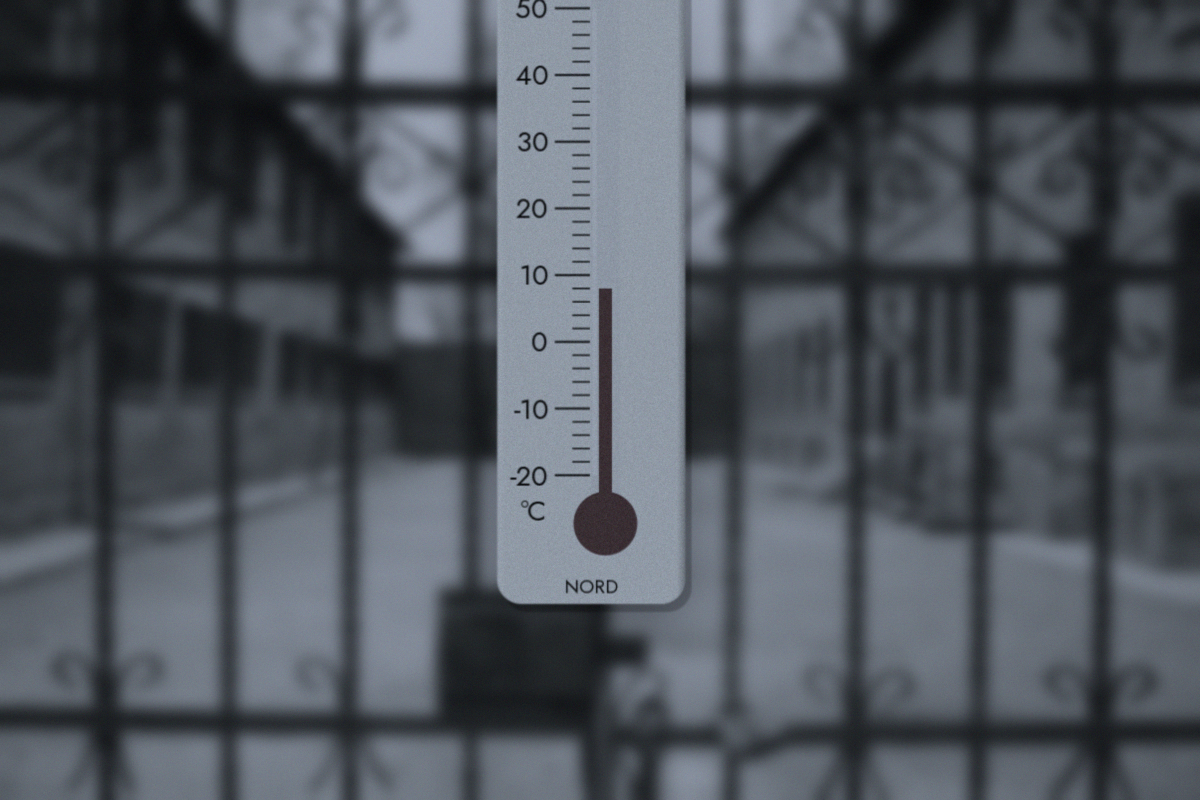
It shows {"value": 8, "unit": "°C"}
